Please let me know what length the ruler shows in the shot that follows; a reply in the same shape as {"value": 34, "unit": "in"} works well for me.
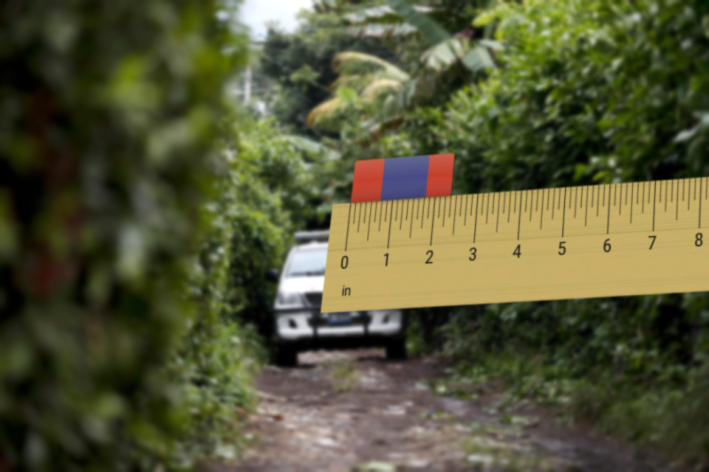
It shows {"value": 2.375, "unit": "in"}
